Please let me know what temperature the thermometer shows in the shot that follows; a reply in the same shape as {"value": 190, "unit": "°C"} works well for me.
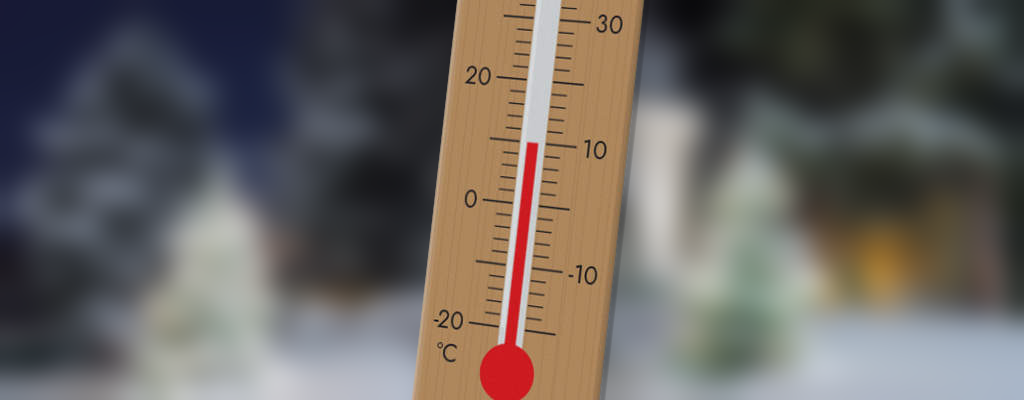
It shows {"value": 10, "unit": "°C"}
